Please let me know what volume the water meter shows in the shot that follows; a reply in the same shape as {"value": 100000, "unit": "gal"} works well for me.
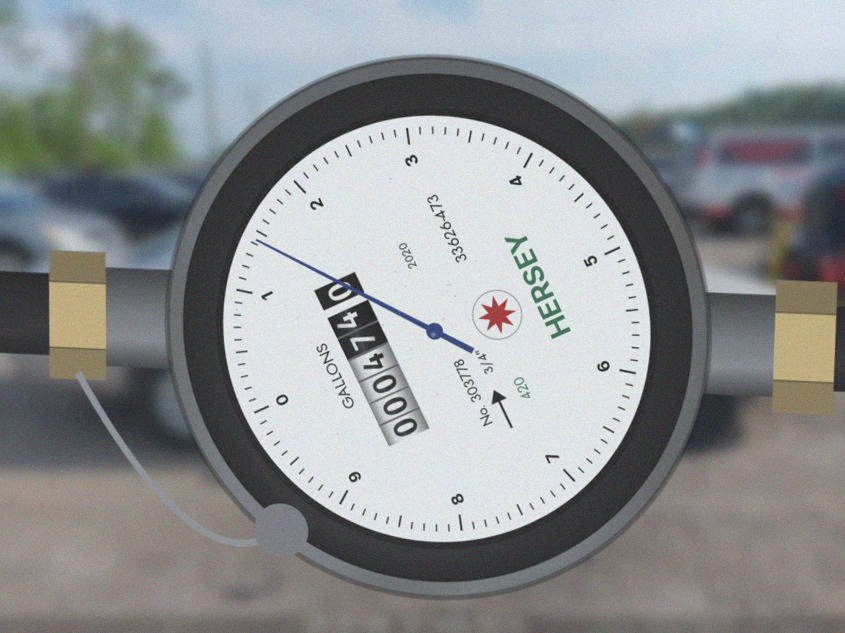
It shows {"value": 4741.4, "unit": "gal"}
